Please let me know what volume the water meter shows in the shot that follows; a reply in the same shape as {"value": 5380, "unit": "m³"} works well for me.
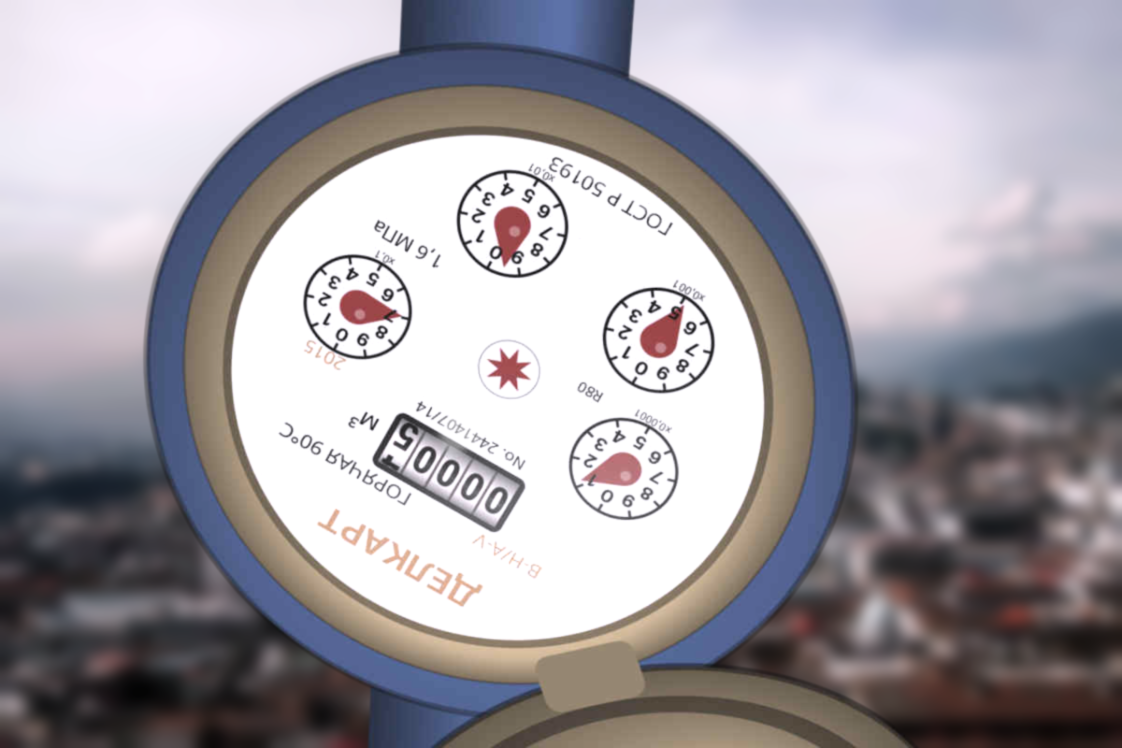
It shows {"value": 4.6951, "unit": "m³"}
